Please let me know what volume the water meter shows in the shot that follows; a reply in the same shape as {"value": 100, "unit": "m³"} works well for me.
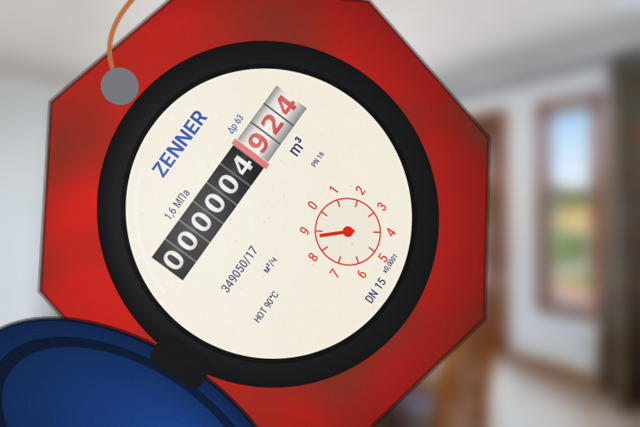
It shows {"value": 4.9248, "unit": "m³"}
